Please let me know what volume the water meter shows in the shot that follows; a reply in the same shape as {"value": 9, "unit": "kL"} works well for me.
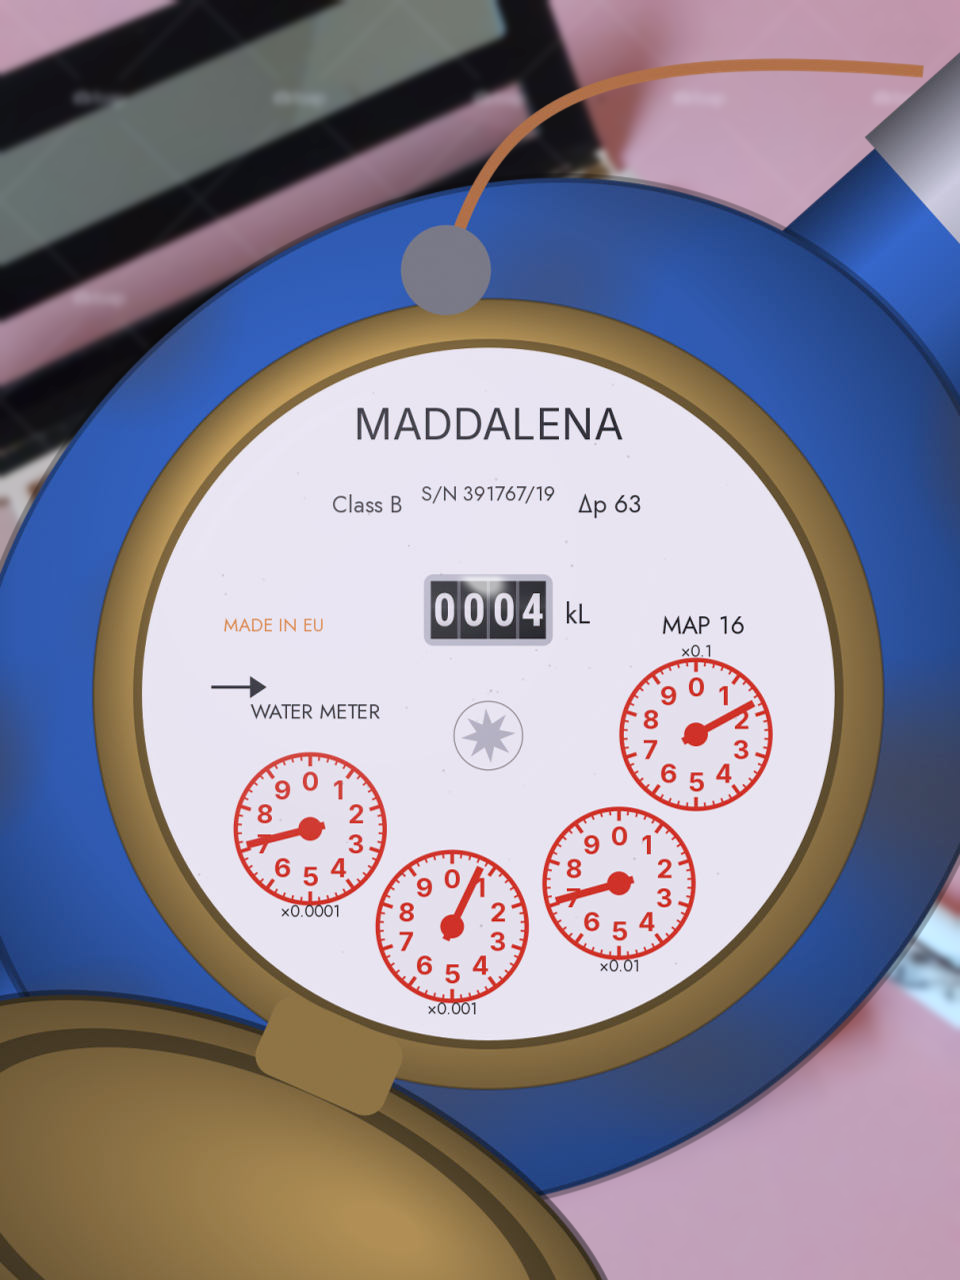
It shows {"value": 4.1707, "unit": "kL"}
